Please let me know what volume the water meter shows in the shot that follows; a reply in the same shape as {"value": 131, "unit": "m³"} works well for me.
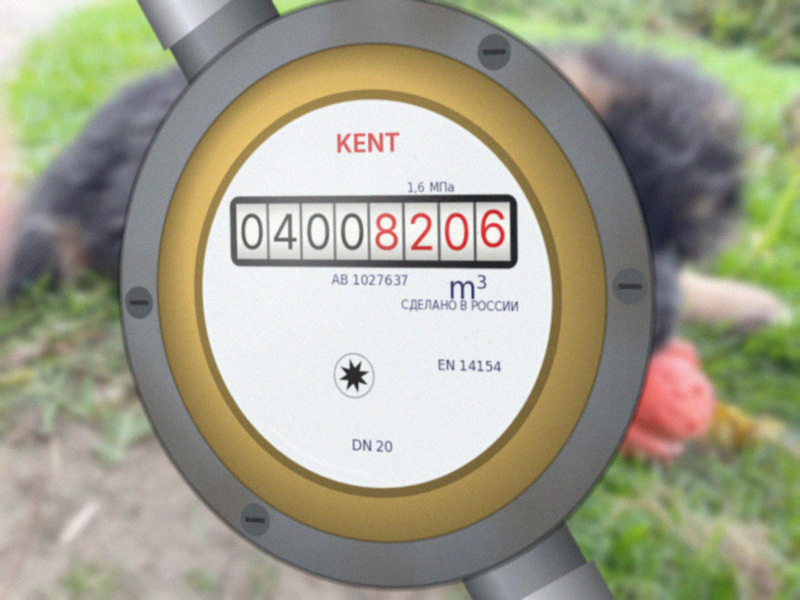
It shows {"value": 400.8206, "unit": "m³"}
